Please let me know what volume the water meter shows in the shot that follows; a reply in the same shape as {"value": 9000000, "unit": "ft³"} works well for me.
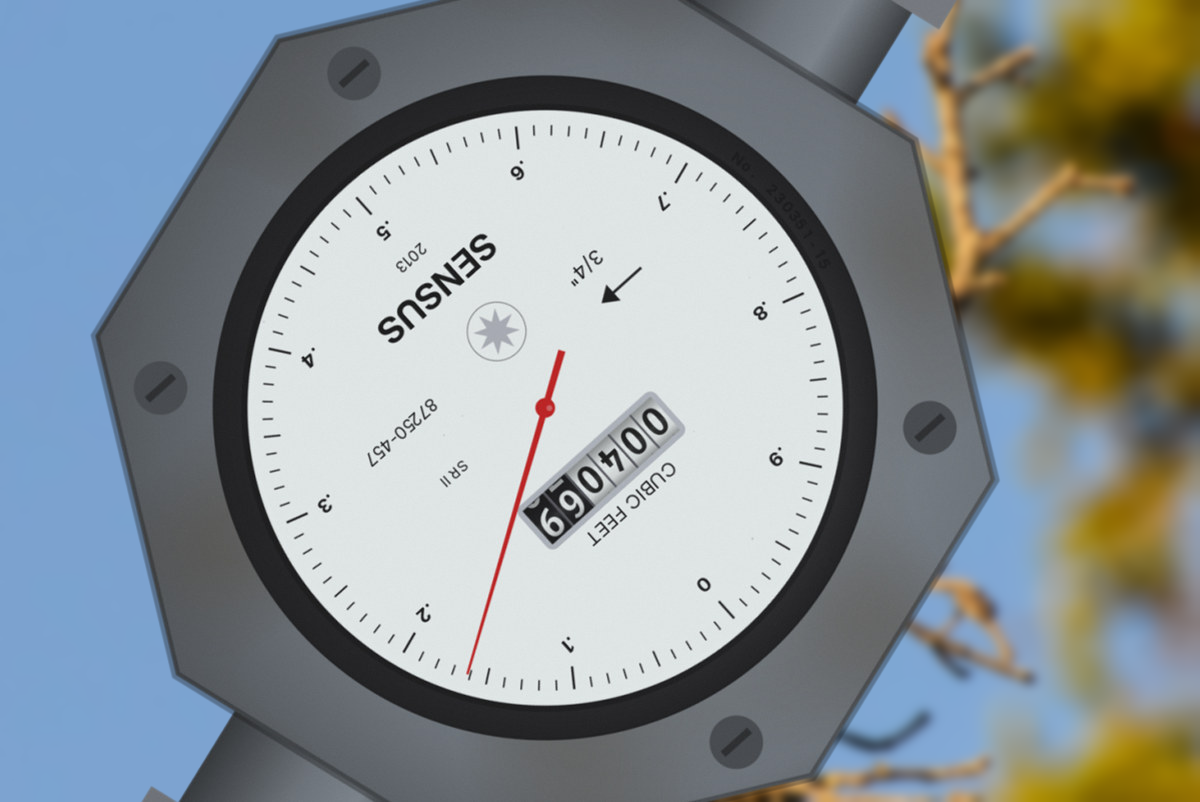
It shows {"value": 4069.16, "unit": "ft³"}
